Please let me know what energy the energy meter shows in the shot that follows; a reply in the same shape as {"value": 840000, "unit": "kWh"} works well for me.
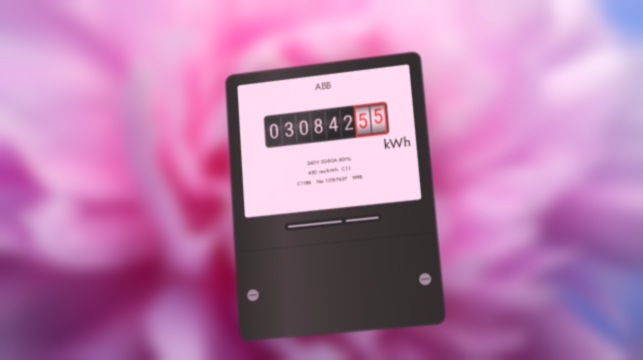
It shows {"value": 30842.55, "unit": "kWh"}
